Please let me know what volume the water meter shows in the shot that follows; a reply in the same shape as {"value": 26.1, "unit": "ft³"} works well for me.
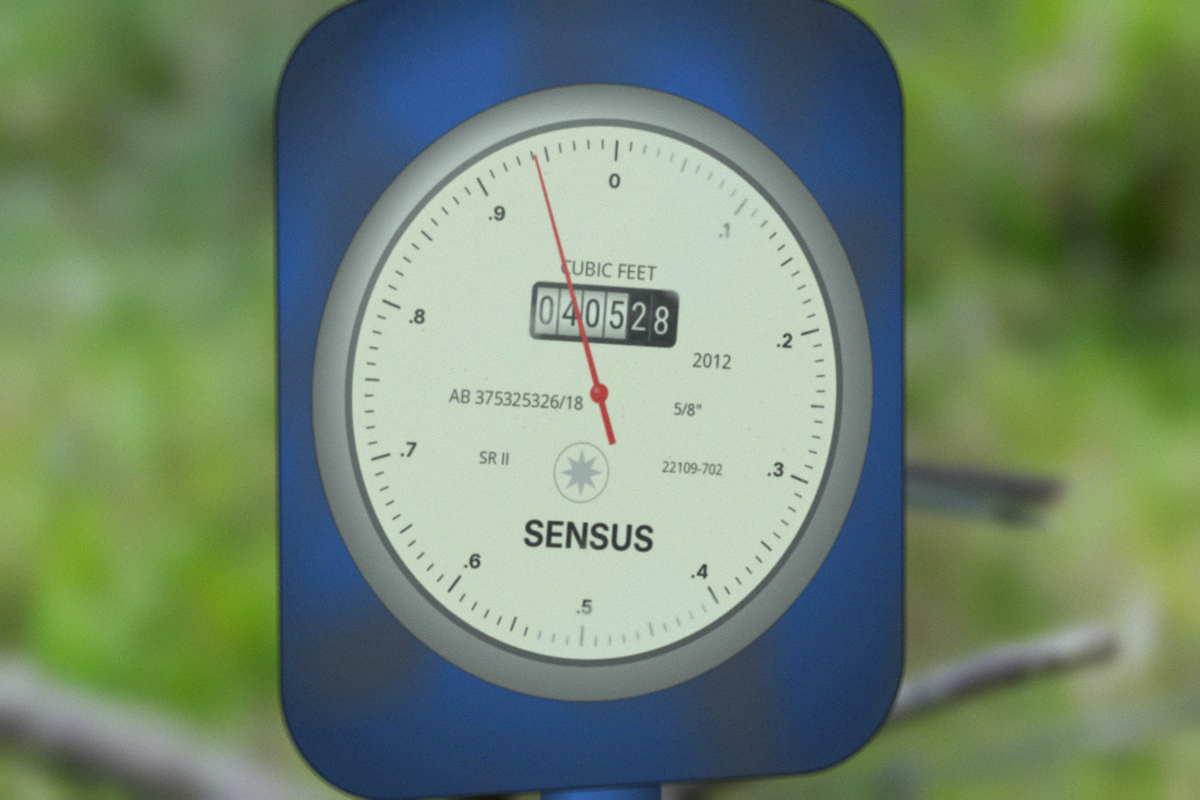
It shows {"value": 40527.94, "unit": "ft³"}
